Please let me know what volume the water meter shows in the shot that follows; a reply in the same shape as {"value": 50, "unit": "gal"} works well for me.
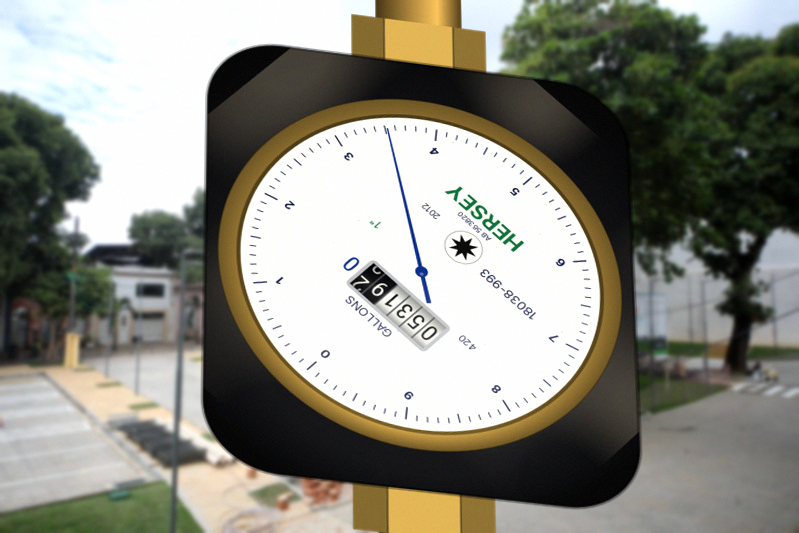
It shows {"value": 531923.5, "unit": "gal"}
